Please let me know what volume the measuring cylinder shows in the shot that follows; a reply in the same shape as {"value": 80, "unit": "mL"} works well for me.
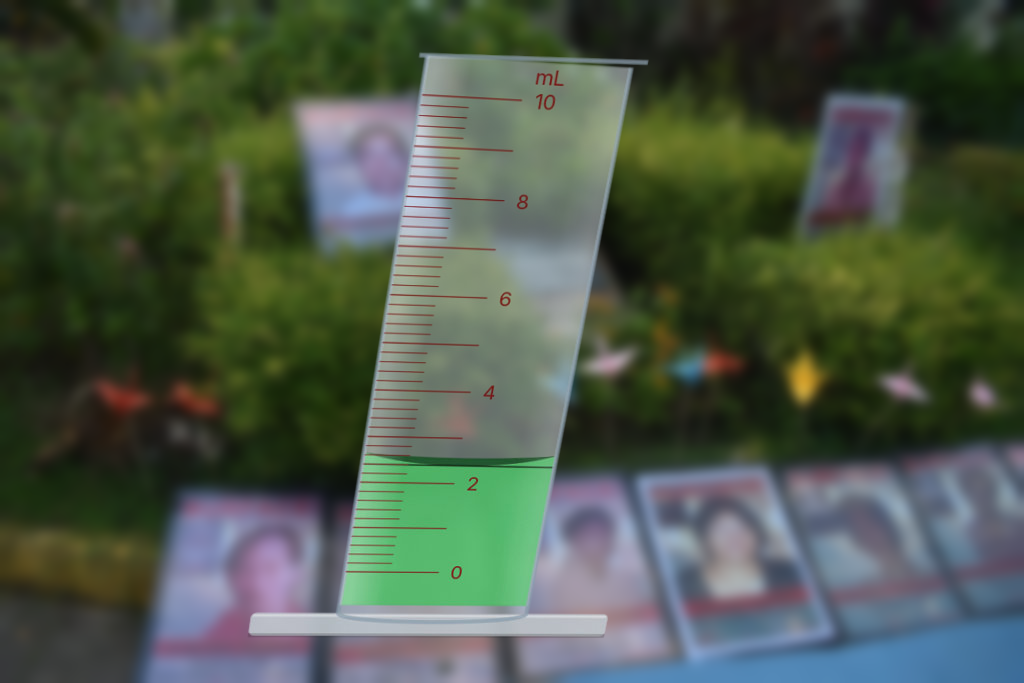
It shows {"value": 2.4, "unit": "mL"}
